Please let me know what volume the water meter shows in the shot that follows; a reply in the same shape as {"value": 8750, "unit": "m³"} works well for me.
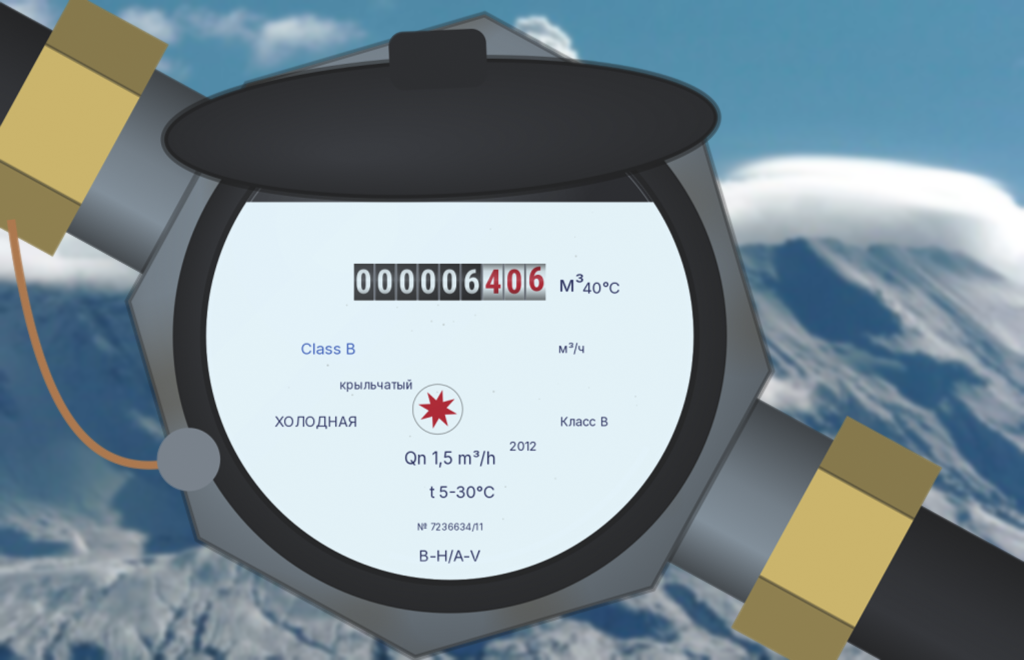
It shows {"value": 6.406, "unit": "m³"}
